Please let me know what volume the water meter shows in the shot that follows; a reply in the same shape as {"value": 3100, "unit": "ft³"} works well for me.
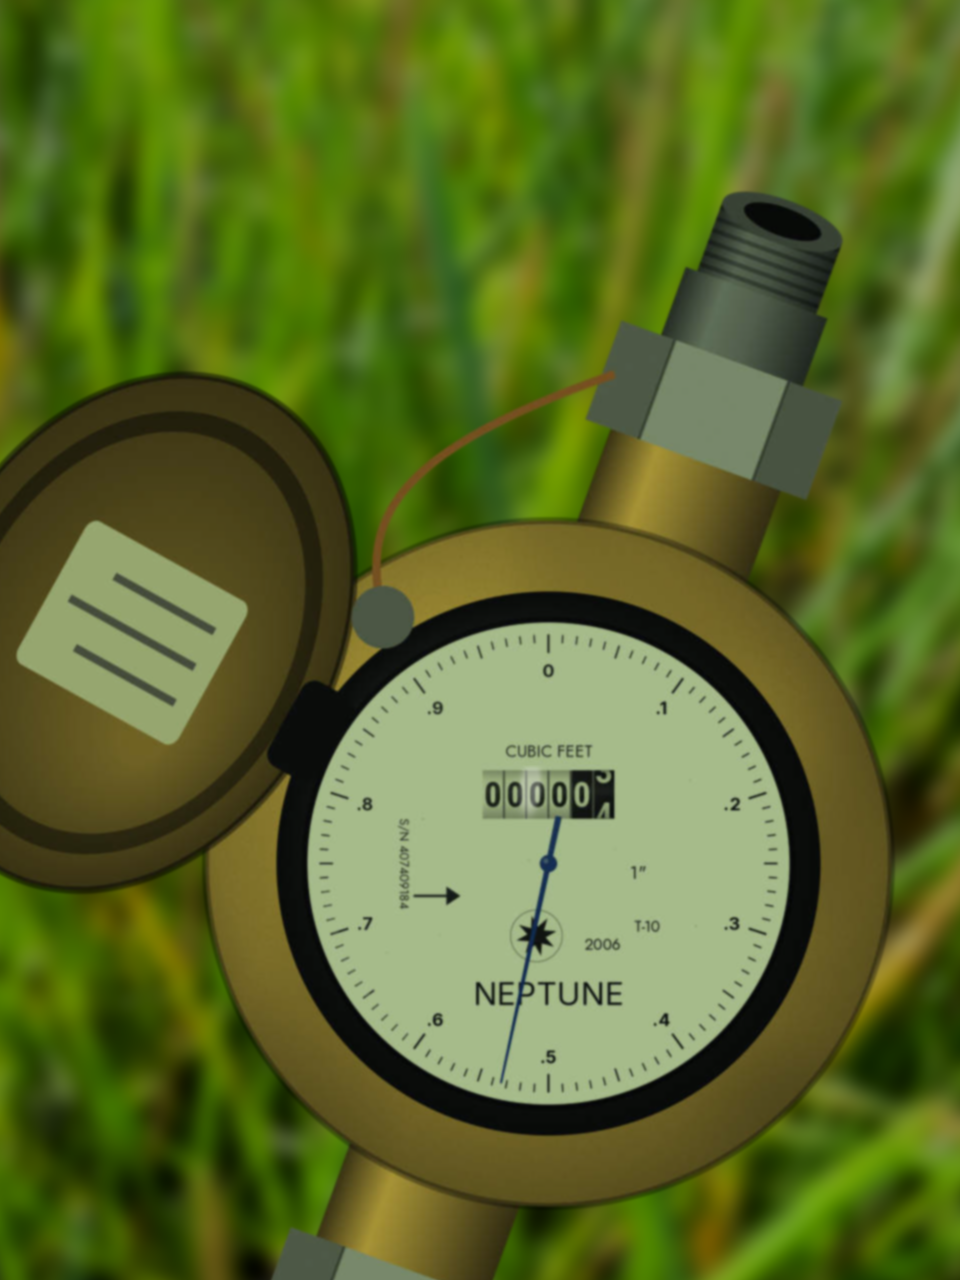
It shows {"value": 3.53, "unit": "ft³"}
